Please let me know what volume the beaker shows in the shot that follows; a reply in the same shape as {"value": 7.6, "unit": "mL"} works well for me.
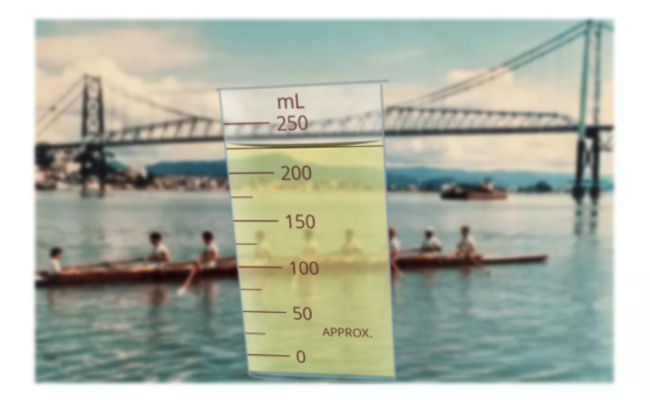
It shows {"value": 225, "unit": "mL"}
